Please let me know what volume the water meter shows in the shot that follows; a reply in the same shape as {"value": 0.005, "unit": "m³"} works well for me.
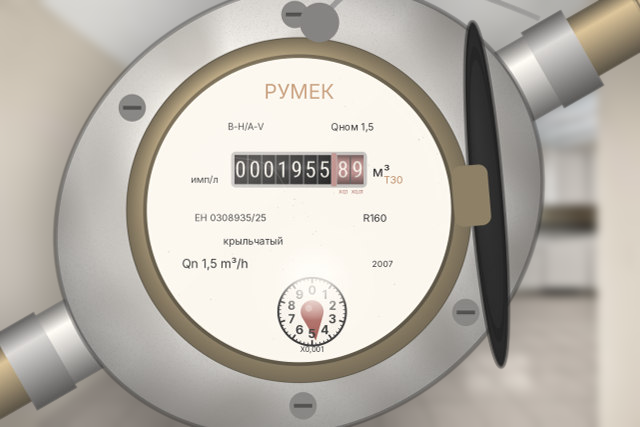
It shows {"value": 1955.894, "unit": "m³"}
